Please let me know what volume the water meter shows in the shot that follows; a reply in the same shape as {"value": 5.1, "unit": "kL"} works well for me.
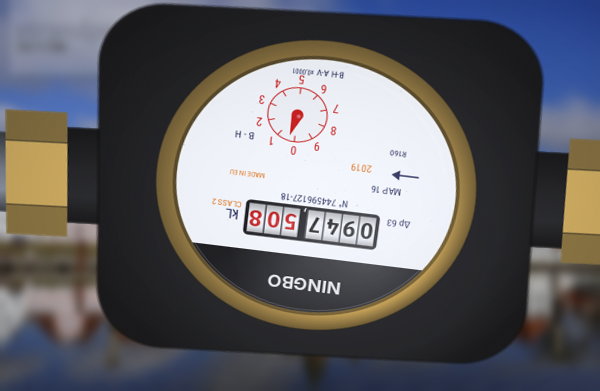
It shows {"value": 947.5080, "unit": "kL"}
